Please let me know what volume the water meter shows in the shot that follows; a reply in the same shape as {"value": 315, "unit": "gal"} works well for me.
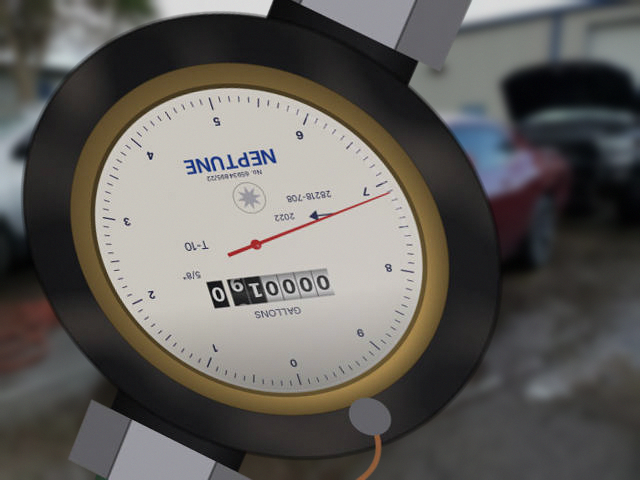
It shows {"value": 187.1, "unit": "gal"}
